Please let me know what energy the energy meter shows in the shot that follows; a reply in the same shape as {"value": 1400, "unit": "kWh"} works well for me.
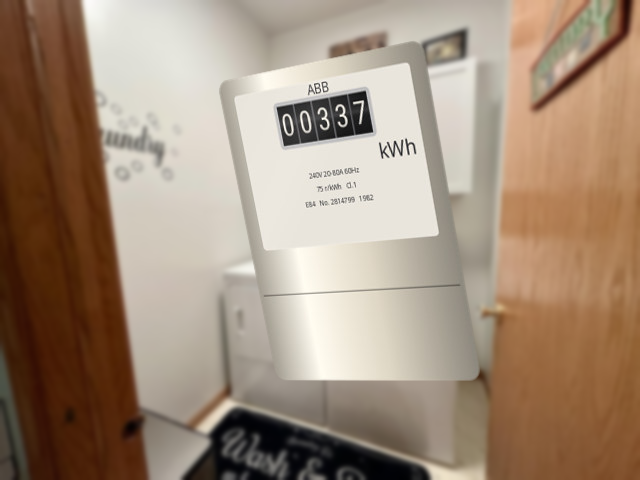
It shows {"value": 337, "unit": "kWh"}
